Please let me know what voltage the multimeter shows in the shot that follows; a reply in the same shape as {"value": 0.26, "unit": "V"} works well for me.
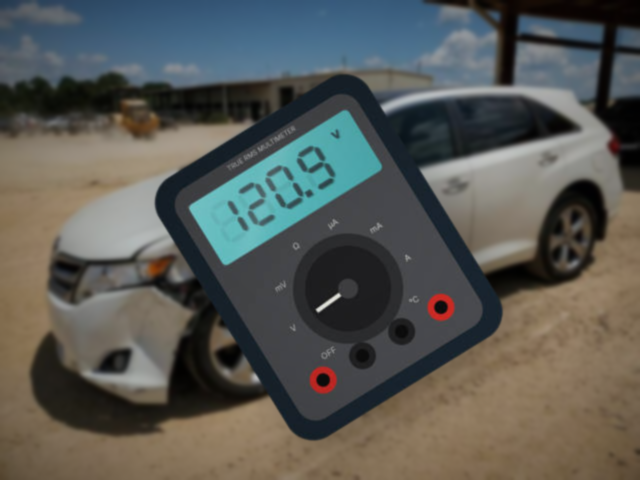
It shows {"value": 120.9, "unit": "V"}
